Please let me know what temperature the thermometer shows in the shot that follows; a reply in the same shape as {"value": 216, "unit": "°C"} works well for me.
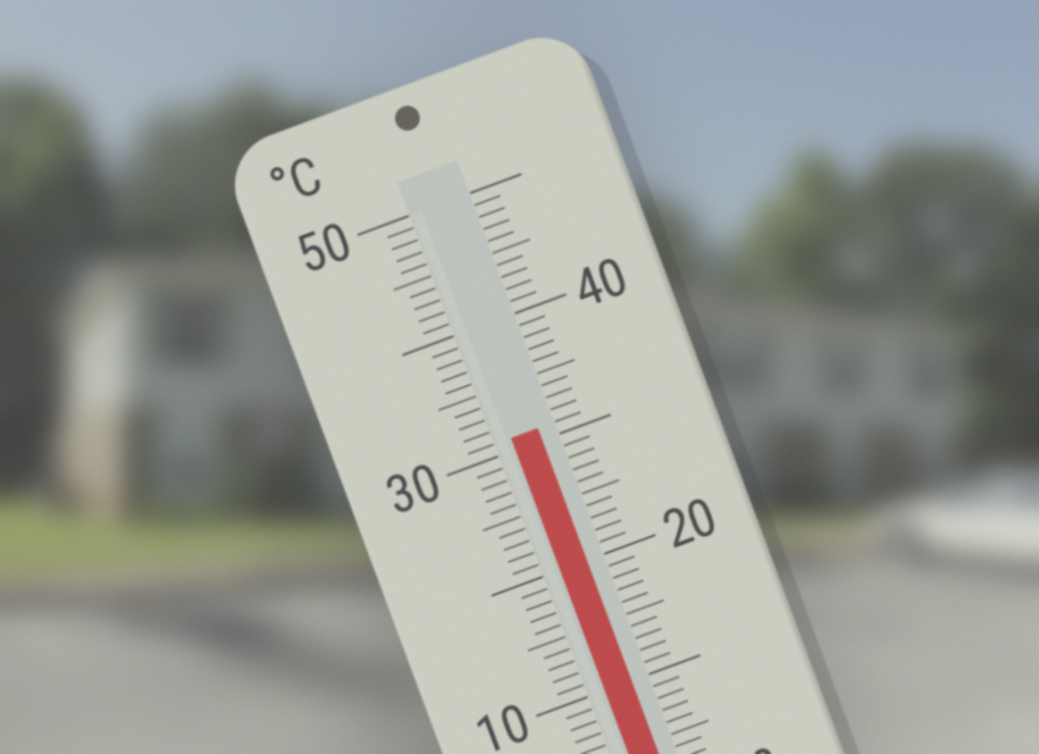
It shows {"value": 31, "unit": "°C"}
